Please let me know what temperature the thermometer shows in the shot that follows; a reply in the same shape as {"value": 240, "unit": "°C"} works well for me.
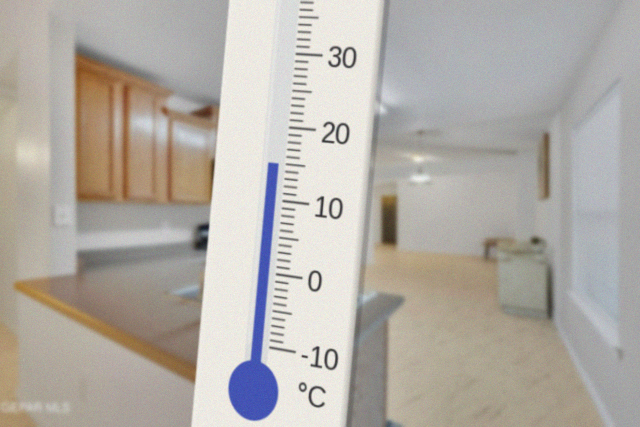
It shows {"value": 15, "unit": "°C"}
